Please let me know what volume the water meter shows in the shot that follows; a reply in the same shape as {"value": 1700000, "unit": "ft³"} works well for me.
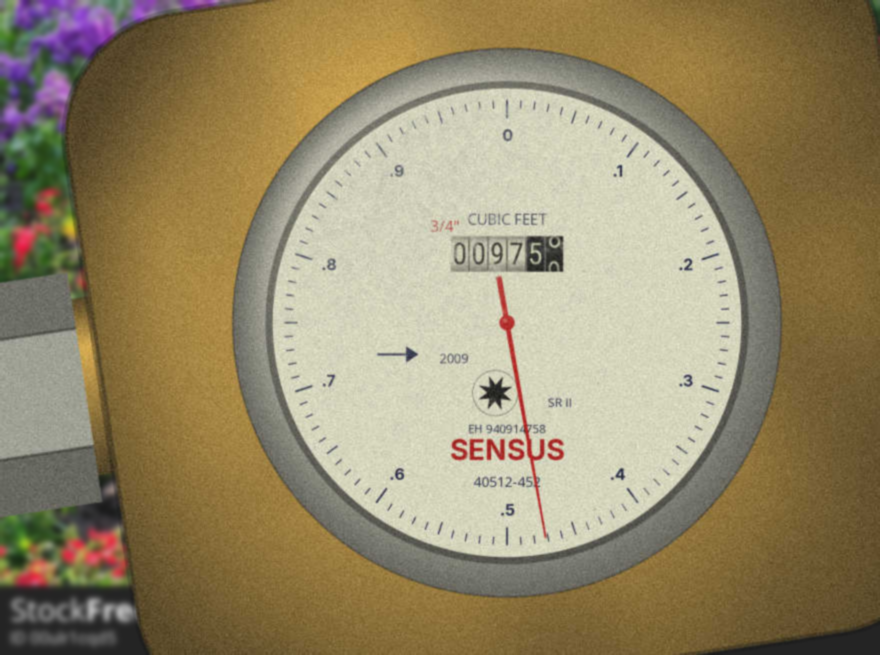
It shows {"value": 9758.47, "unit": "ft³"}
